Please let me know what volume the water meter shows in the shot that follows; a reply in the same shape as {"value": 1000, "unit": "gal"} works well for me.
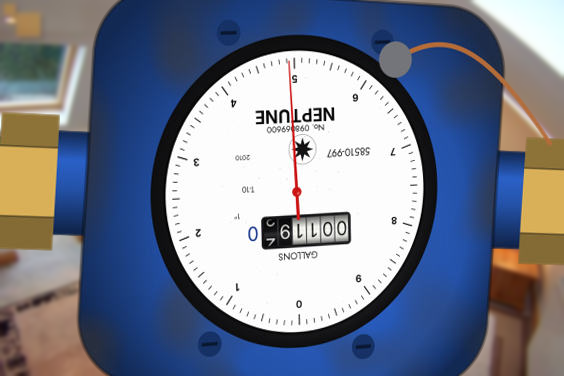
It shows {"value": 11924.9, "unit": "gal"}
